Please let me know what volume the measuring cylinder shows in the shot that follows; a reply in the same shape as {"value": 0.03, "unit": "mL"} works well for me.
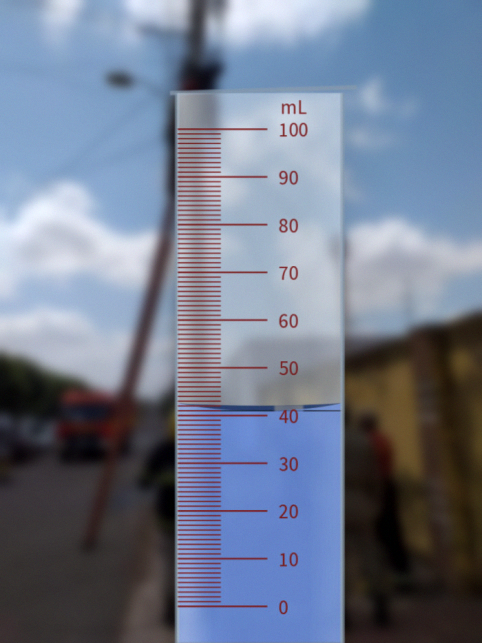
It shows {"value": 41, "unit": "mL"}
